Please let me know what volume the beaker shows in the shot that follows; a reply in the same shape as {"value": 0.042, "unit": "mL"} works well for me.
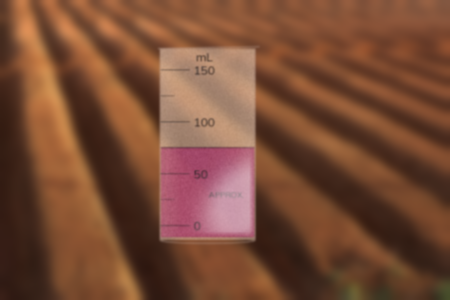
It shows {"value": 75, "unit": "mL"}
